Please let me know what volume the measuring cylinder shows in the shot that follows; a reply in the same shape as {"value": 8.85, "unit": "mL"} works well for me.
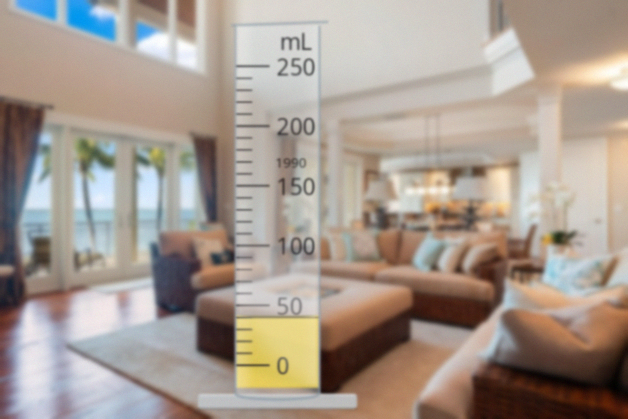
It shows {"value": 40, "unit": "mL"}
